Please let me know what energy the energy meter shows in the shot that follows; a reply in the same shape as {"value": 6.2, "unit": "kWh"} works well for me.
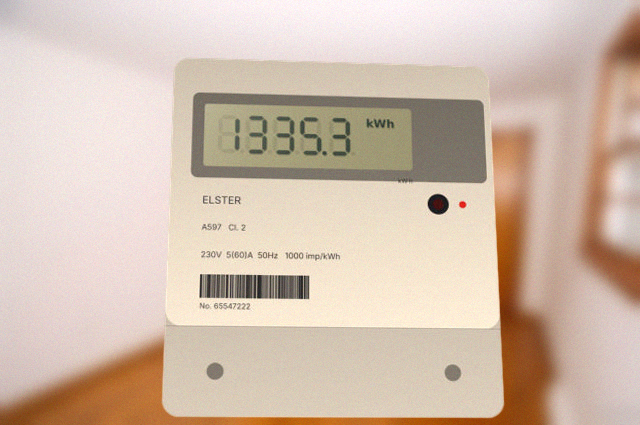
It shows {"value": 1335.3, "unit": "kWh"}
